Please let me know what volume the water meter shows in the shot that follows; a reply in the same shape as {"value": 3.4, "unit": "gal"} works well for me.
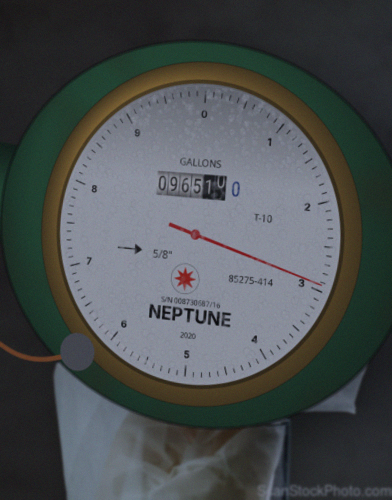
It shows {"value": 965102.9, "unit": "gal"}
